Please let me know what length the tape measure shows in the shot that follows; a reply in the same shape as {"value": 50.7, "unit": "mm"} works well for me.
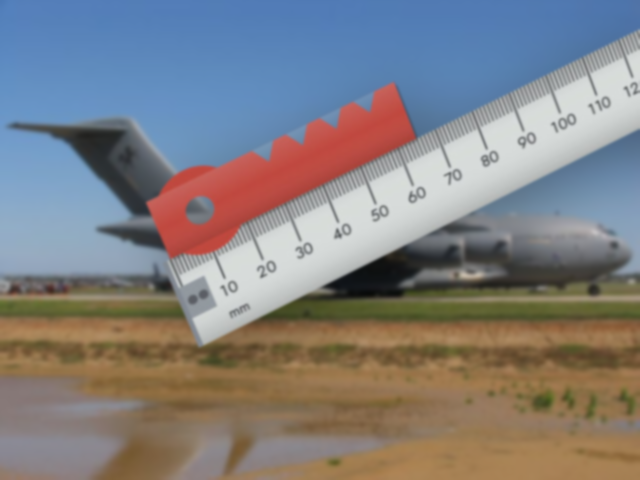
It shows {"value": 65, "unit": "mm"}
